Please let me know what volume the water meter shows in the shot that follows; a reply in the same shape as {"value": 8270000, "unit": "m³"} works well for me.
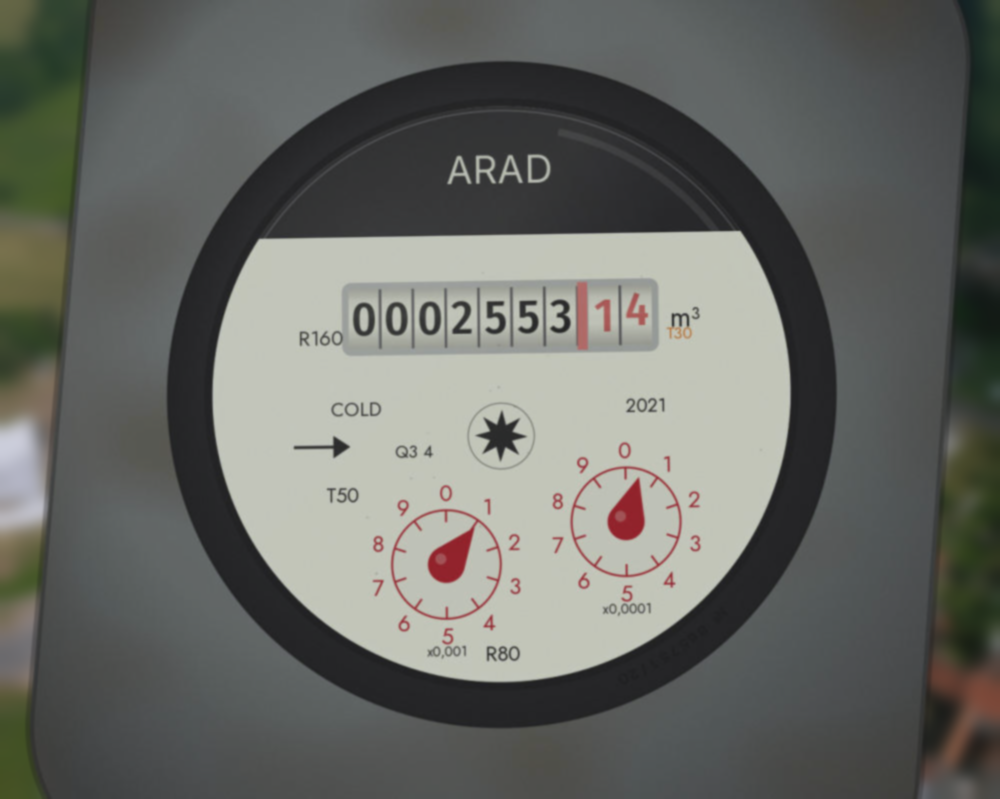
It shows {"value": 2553.1410, "unit": "m³"}
